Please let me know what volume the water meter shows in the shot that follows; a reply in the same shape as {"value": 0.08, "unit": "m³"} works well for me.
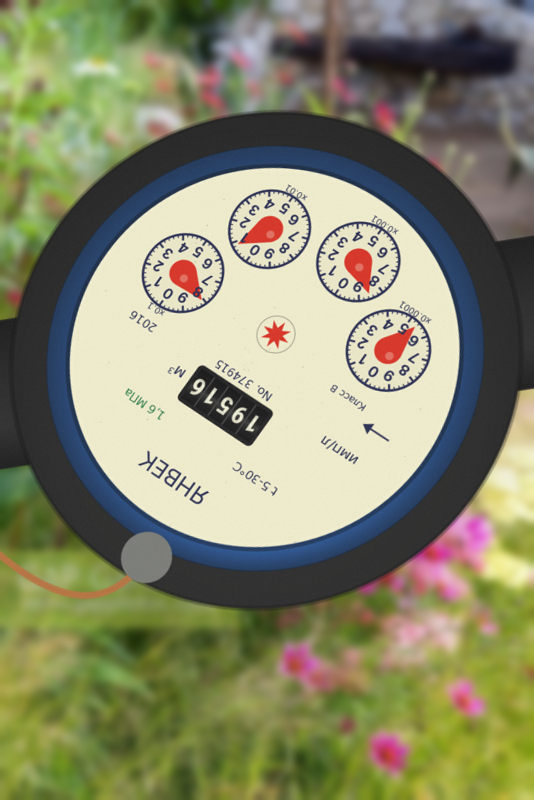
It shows {"value": 19516.8085, "unit": "m³"}
